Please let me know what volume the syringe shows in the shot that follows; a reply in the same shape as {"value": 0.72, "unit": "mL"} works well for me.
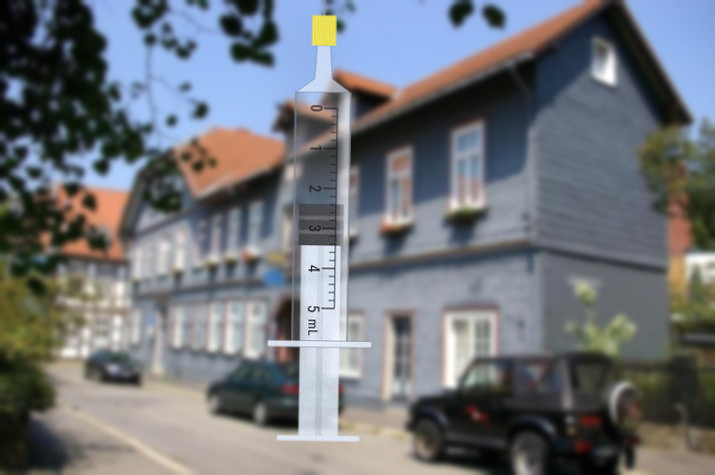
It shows {"value": 2.4, "unit": "mL"}
